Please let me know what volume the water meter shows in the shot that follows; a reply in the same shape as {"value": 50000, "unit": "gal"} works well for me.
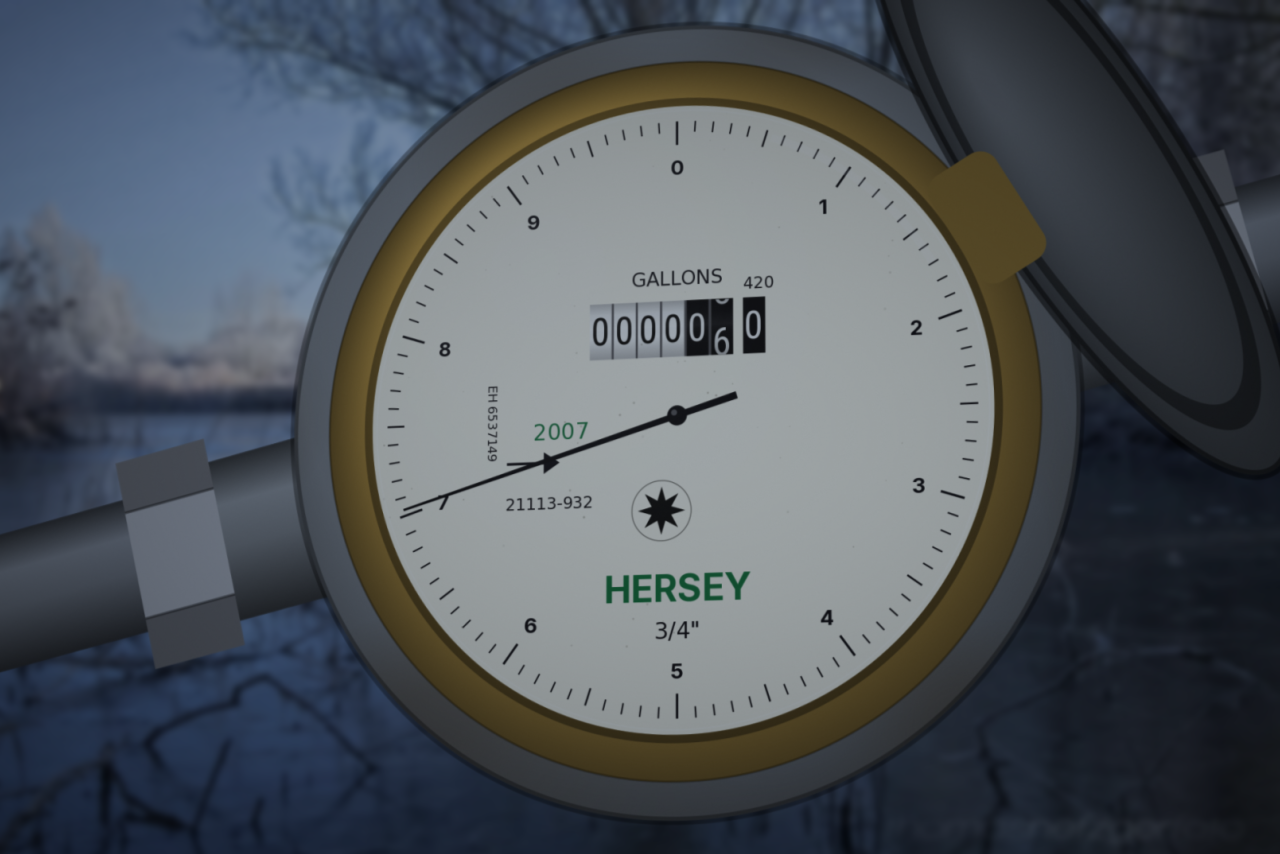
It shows {"value": 57.0, "unit": "gal"}
